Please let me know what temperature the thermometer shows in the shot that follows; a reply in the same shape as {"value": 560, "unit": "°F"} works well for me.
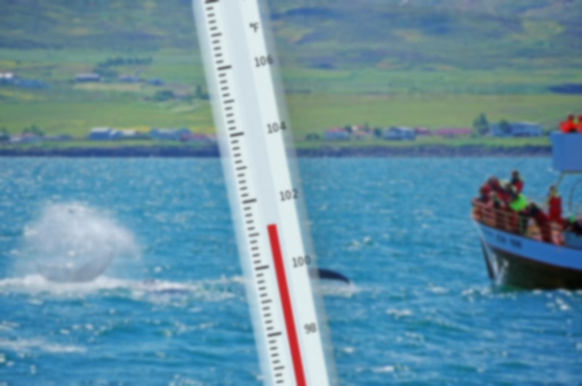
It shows {"value": 101.2, "unit": "°F"}
